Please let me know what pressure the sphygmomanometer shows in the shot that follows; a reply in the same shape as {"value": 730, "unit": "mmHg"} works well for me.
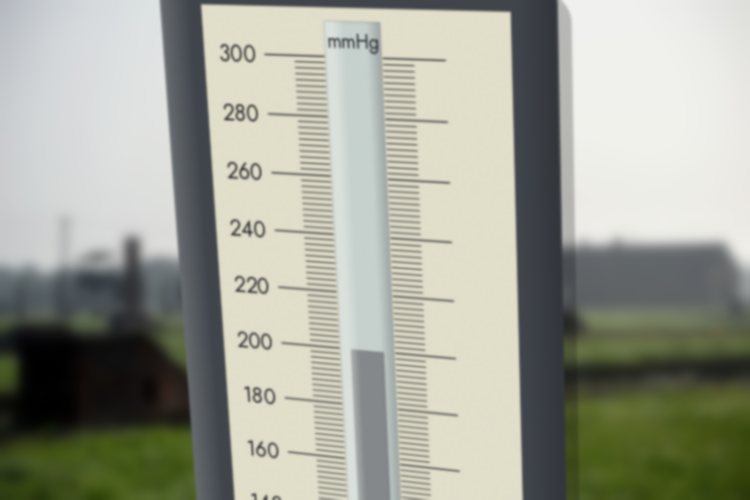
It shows {"value": 200, "unit": "mmHg"}
